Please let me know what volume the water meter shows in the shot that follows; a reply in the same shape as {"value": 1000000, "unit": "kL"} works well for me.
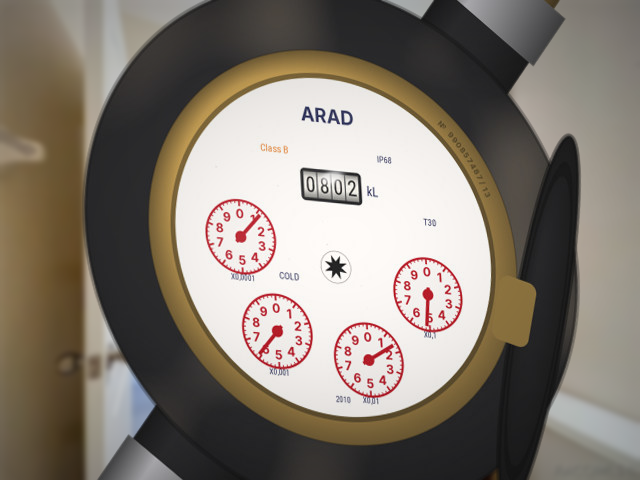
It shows {"value": 802.5161, "unit": "kL"}
